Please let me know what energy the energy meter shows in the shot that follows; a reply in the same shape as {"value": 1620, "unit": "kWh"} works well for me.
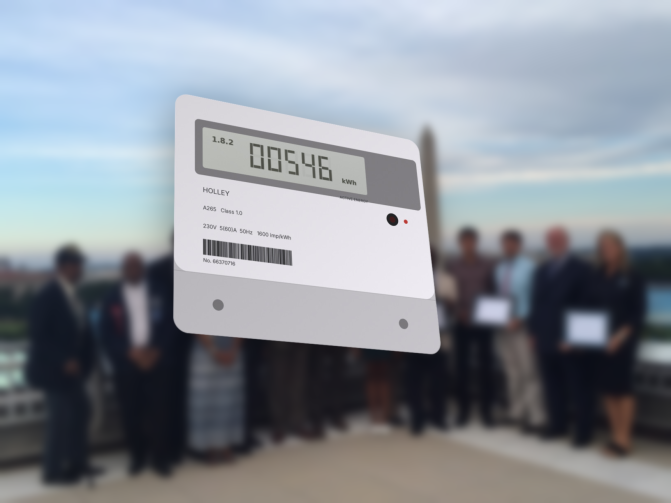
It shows {"value": 546, "unit": "kWh"}
